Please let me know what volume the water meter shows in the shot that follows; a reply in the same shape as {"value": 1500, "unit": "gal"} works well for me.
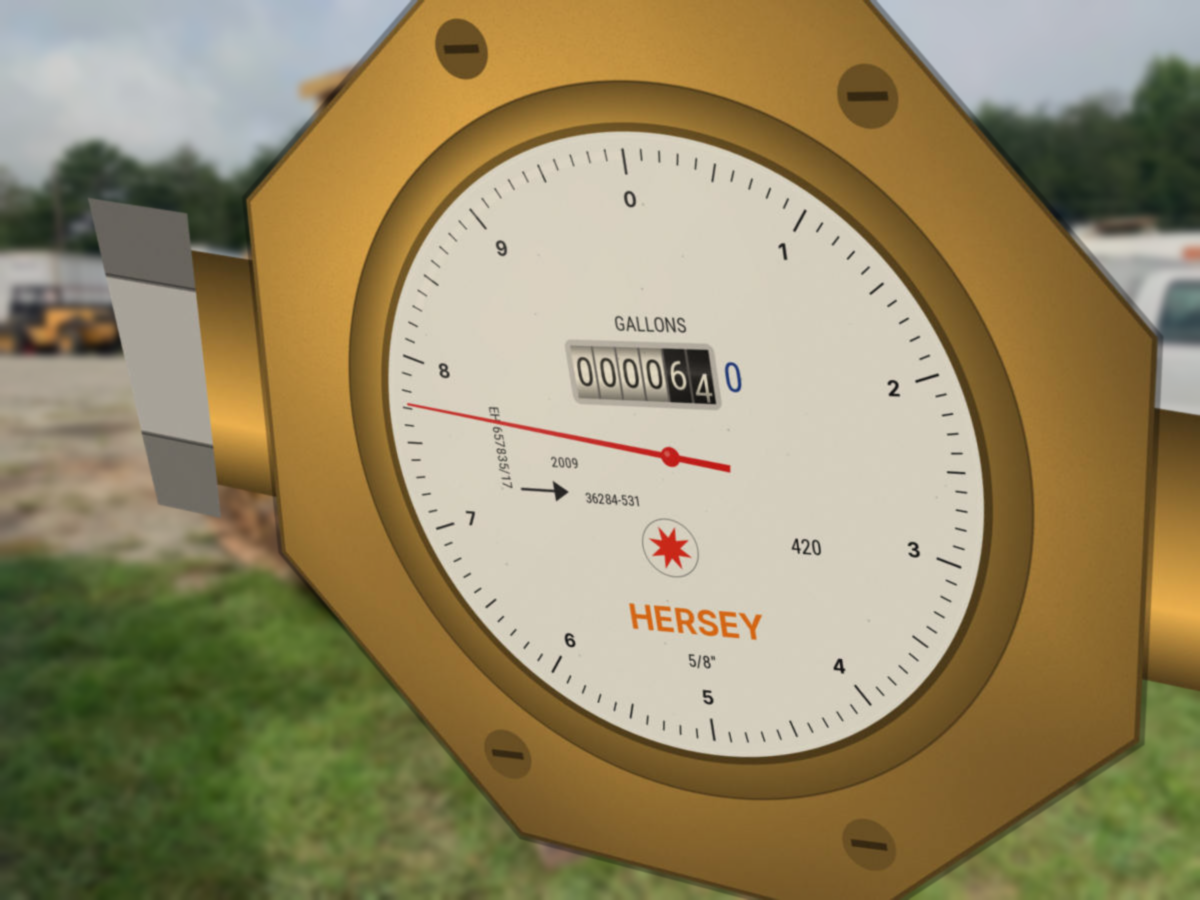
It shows {"value": 637.7, "unit": "gal"}
